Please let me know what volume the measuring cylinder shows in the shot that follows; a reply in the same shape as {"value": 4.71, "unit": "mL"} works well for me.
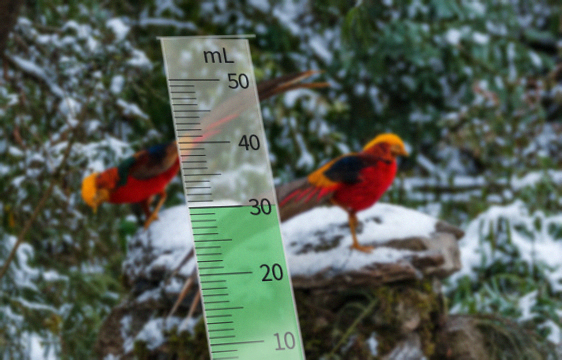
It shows {"value": 30, "unit": "mL"}
